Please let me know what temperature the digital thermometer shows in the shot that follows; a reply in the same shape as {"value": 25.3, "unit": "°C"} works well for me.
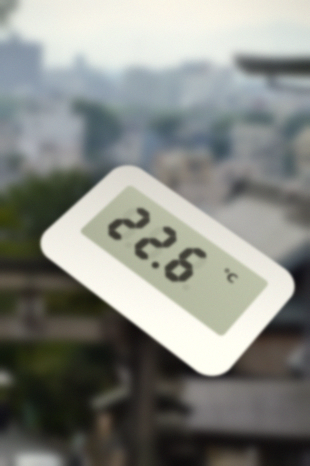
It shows {"value": 22.6, "unit": "°C"}
